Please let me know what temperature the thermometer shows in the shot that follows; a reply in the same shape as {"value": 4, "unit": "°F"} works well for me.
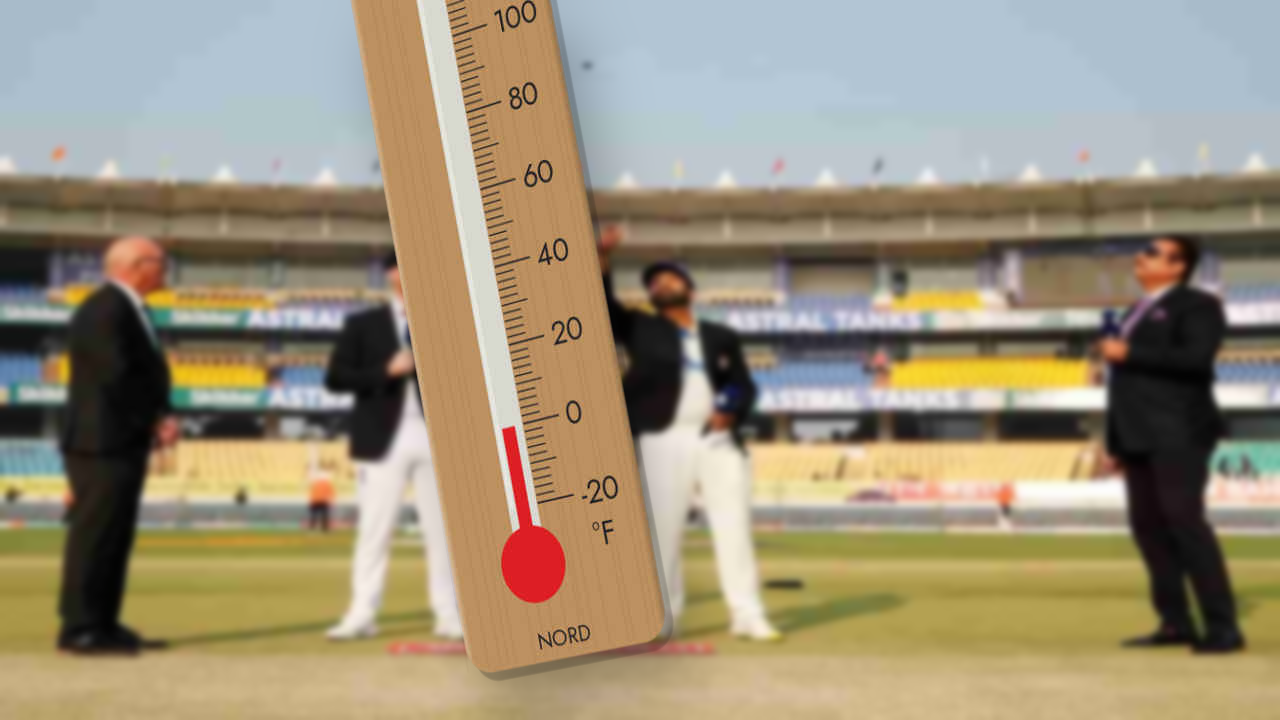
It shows {"value": 0, "unit": "°F"}
